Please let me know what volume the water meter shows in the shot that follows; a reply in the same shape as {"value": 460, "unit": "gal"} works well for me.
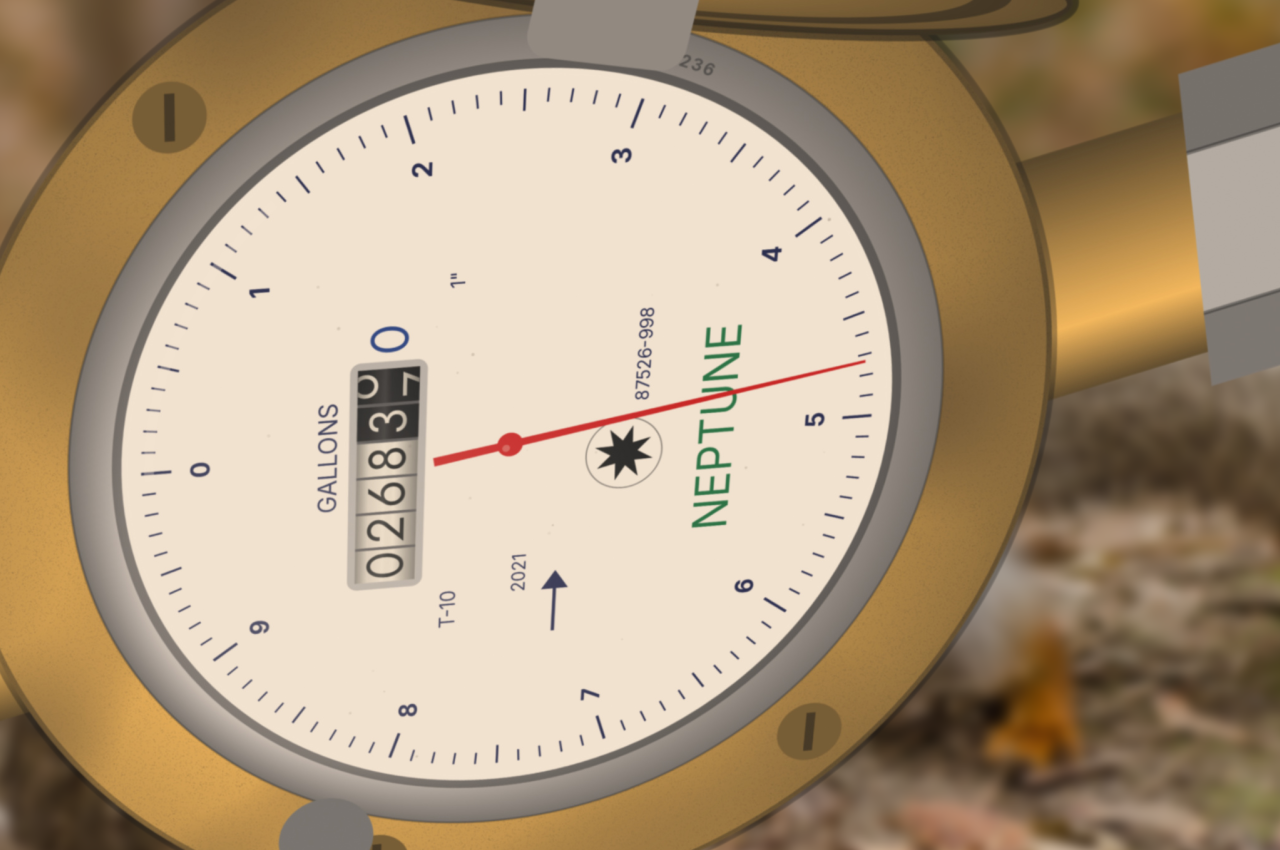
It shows {"value": 268364.7, "unit": "gal"}
